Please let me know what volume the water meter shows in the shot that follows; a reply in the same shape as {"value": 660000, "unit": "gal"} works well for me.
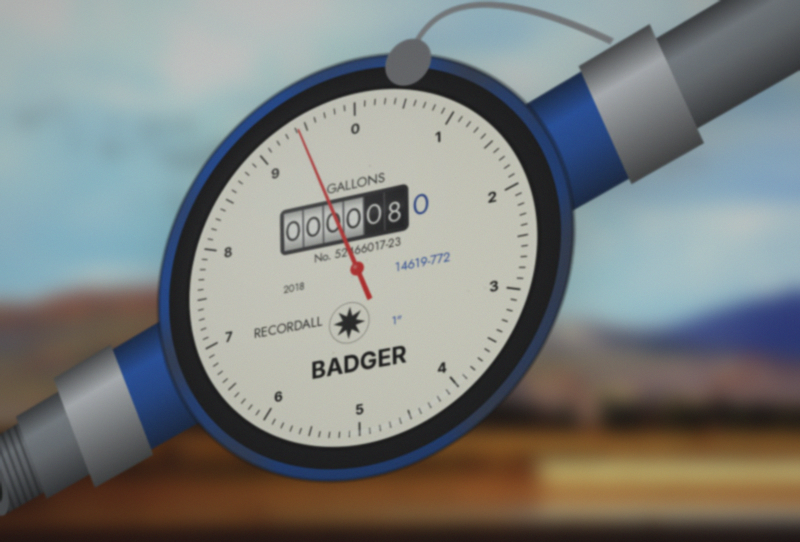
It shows {"value": 79.4, "unit": "gal"}
